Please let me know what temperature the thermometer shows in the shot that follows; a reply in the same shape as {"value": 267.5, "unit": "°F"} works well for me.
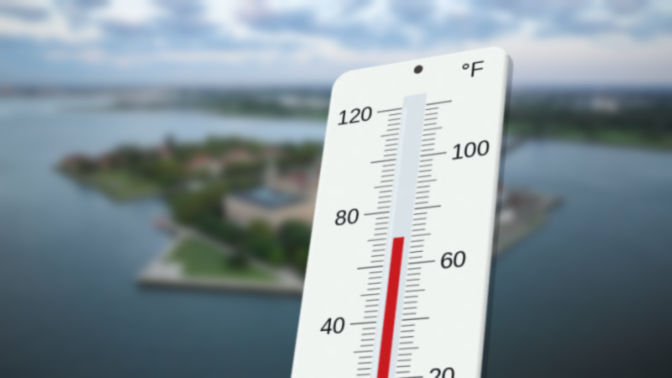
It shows {"value": 70, "unit": "°F"}
